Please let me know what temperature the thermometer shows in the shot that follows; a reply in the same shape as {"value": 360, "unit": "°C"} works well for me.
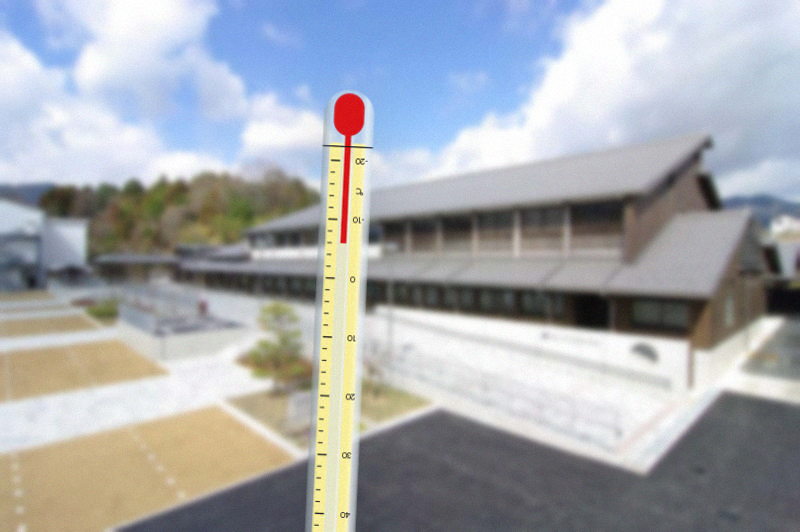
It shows {"value": -6, "unit": "°C"}
